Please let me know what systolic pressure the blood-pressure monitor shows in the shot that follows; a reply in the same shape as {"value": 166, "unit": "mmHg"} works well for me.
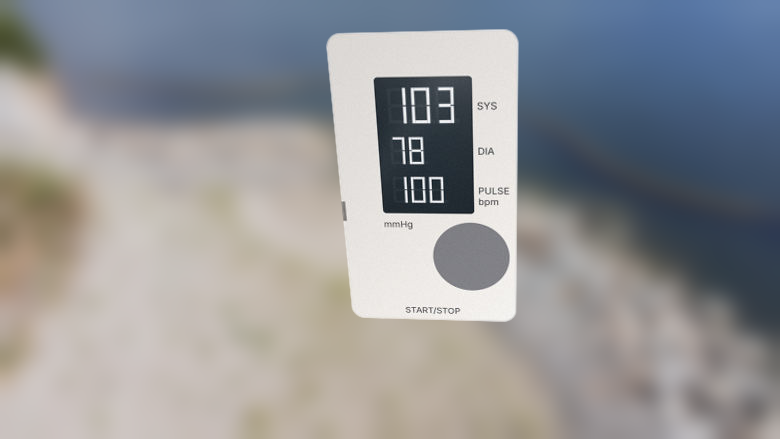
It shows {"value": 103, "unit": "mmHg"}
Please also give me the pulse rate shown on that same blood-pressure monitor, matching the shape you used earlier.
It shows {"value": 100, "unit": "bpm"}
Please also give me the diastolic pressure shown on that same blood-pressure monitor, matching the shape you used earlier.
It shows {"value": 78, "unit": "mmHg"}
